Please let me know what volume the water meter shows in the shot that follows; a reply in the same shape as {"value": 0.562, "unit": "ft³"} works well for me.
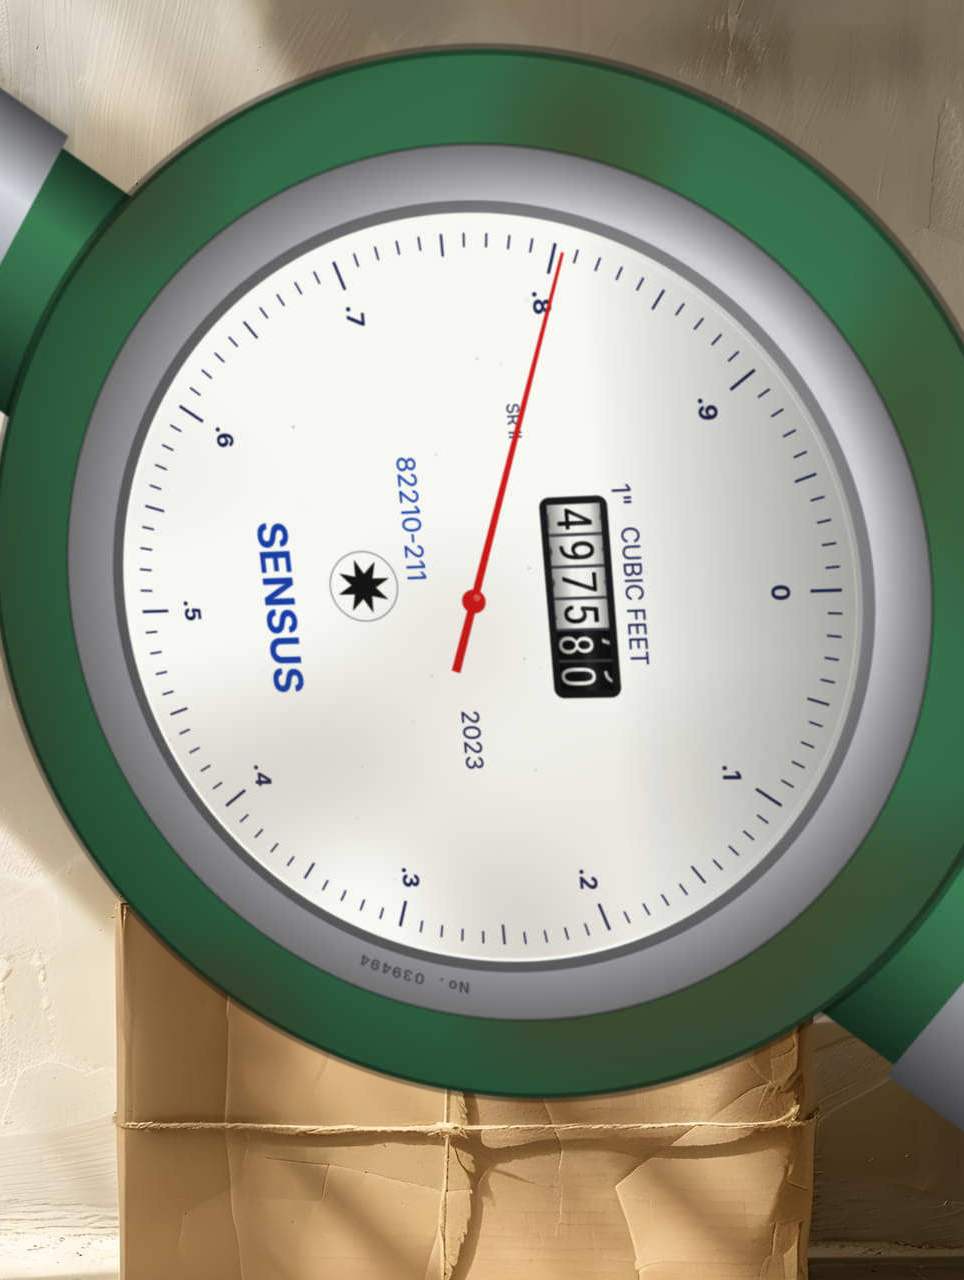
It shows {"value": 497579.80, "unit": "ft³"}
